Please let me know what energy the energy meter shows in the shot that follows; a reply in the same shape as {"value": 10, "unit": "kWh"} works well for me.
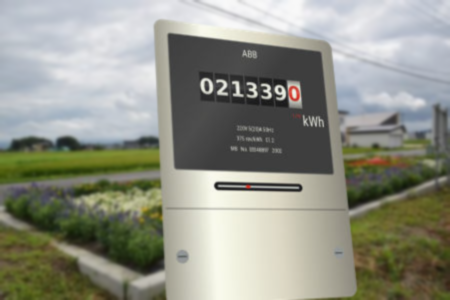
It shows {"value": 21339.0, "unit": "kWh"}
